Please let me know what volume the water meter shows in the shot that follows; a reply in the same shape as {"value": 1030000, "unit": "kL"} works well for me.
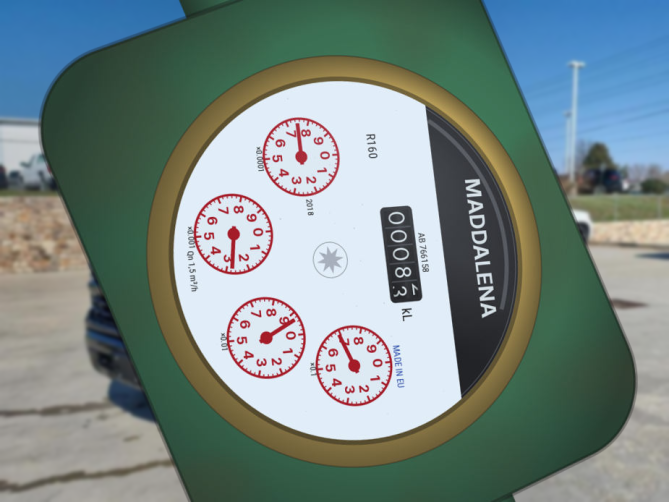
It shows {"value": 82.6927, "unit": "kL"}
